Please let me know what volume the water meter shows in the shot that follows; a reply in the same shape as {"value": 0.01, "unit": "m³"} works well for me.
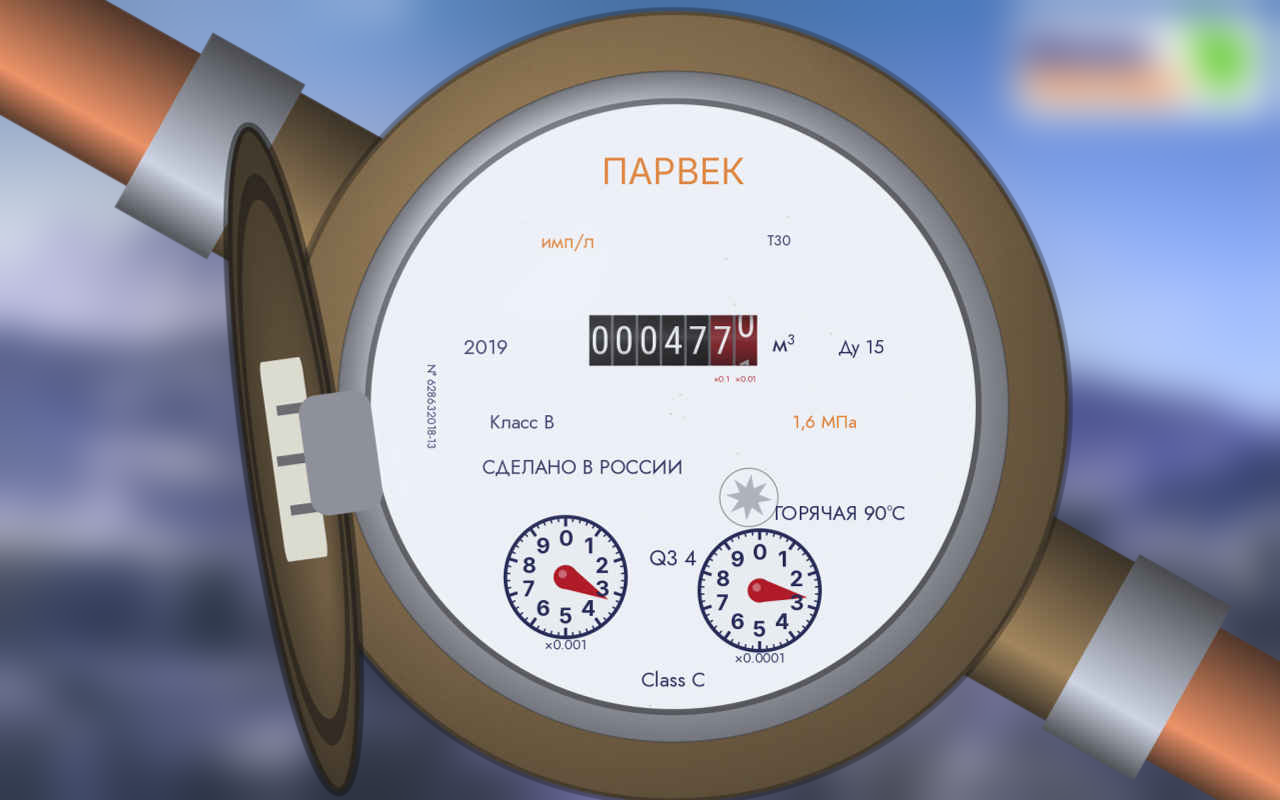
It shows {"value": 47.7032, "unit": "m³"}
